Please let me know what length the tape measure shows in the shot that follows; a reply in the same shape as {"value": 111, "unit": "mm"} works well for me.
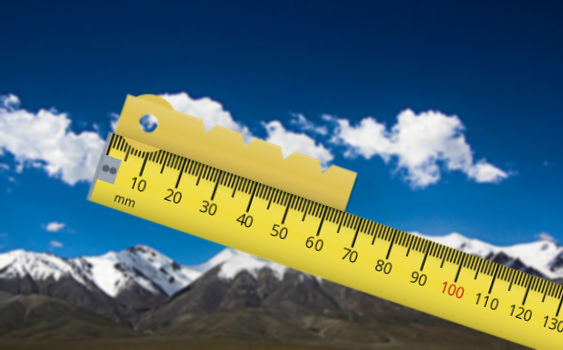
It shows {"value": 65, "unit": "mm"}
